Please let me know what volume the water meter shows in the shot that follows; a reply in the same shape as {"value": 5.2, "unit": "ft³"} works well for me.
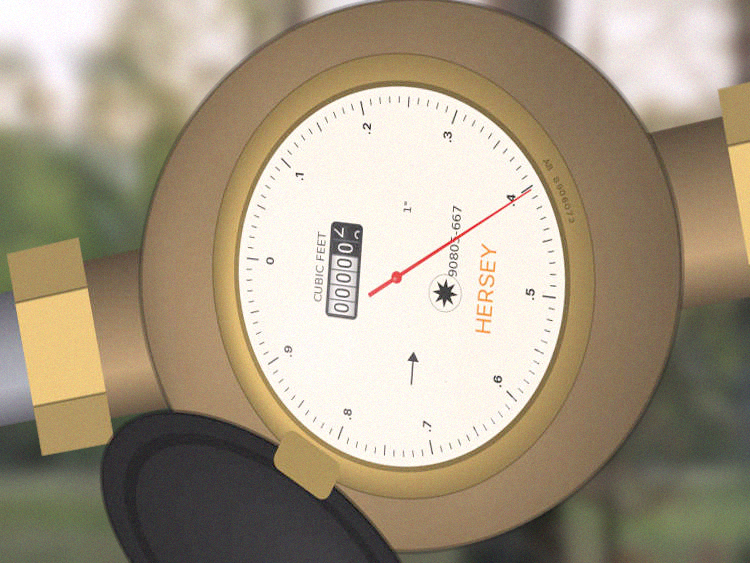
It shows {"value": 2.40, "unit": "ft³"}
